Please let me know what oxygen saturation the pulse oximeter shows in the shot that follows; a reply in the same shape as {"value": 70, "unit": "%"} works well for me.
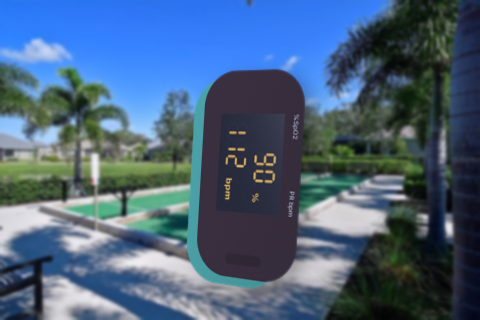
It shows {"value": 90, "unit": "%"}
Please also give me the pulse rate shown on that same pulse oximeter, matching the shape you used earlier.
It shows {"value": 112, "unit": "bpm"}
